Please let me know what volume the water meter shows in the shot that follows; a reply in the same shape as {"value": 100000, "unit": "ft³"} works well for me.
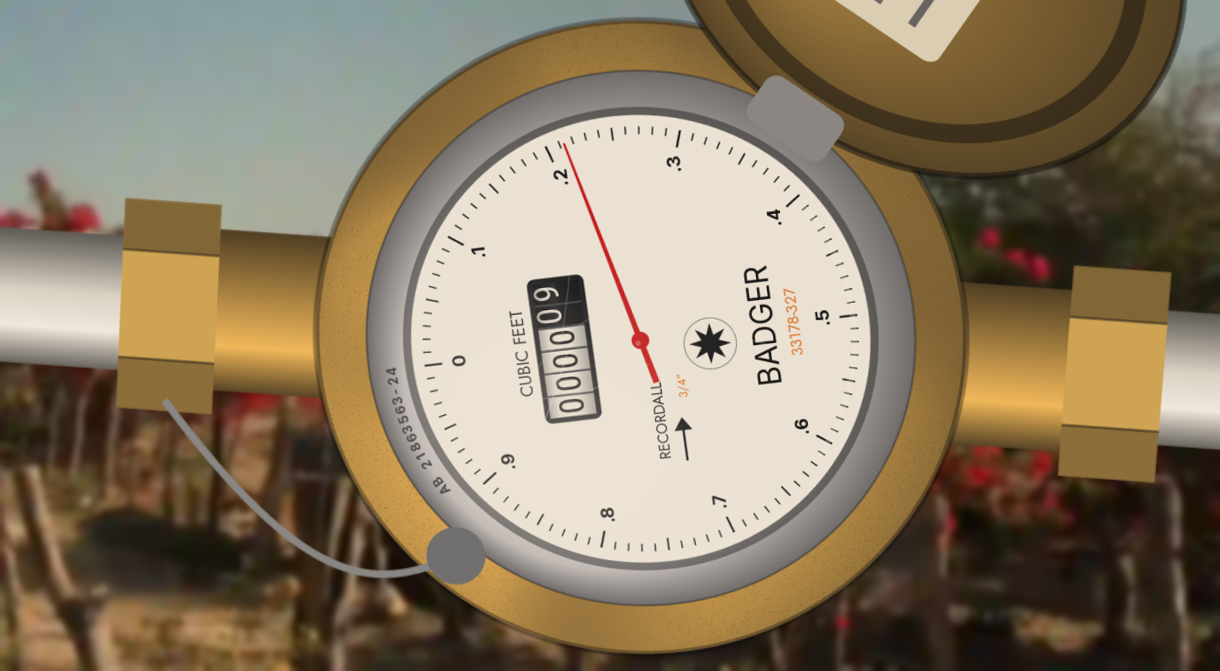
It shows {"value": 9.21, "unit": "ft³"}
